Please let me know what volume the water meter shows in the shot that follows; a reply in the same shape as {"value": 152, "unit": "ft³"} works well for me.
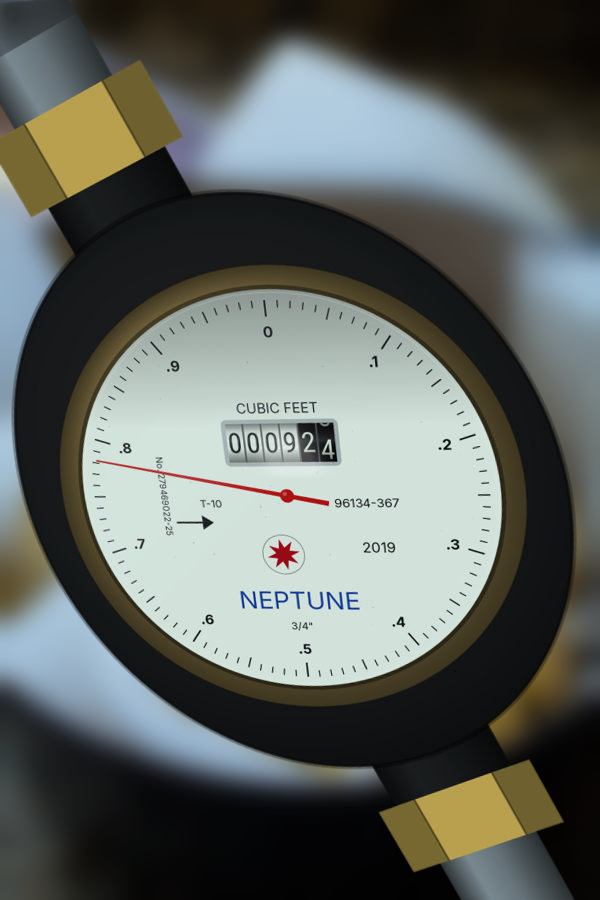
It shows {"value": 923.78, "unit": "ft³"}
